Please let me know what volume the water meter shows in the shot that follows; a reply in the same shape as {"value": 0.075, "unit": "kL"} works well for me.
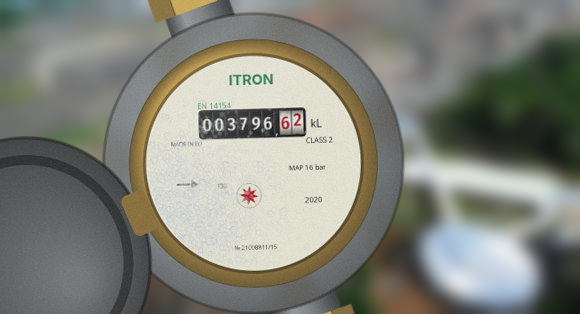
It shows {"value": 3796.62, "unit": "kL"}
